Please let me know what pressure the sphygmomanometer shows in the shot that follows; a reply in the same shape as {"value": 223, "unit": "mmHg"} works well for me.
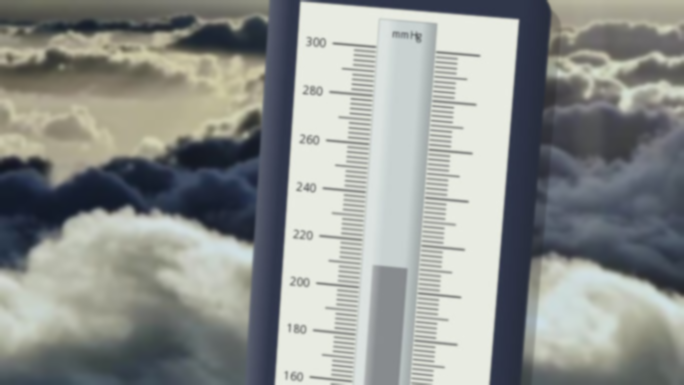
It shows {"value": 210, "unit": "mmHg"}
